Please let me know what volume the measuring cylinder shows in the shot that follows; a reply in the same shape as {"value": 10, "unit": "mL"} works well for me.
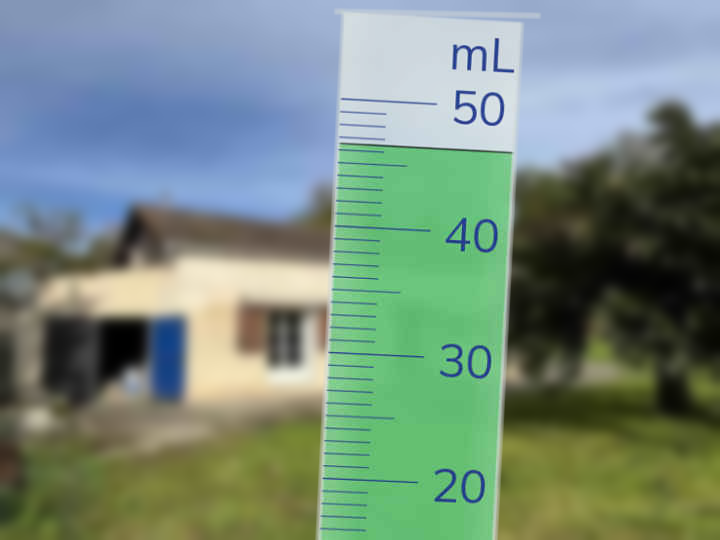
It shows {"value": 46.5, "unit": "mL"}
